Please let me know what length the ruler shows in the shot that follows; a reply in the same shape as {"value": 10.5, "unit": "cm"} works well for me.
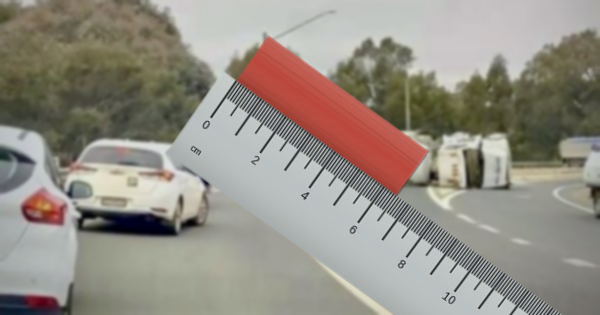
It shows {"value": 6.5, "unit": "cm"}
